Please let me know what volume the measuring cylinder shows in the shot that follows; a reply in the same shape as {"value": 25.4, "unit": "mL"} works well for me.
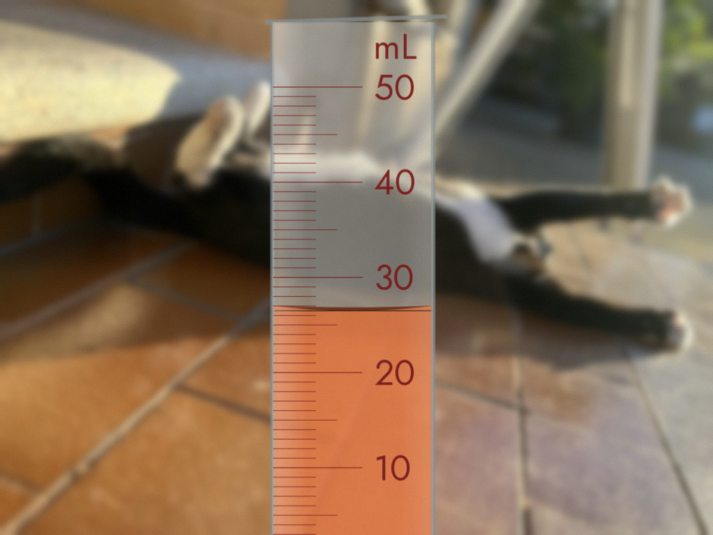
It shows {"value": 26.5, "unit": "mL"}
